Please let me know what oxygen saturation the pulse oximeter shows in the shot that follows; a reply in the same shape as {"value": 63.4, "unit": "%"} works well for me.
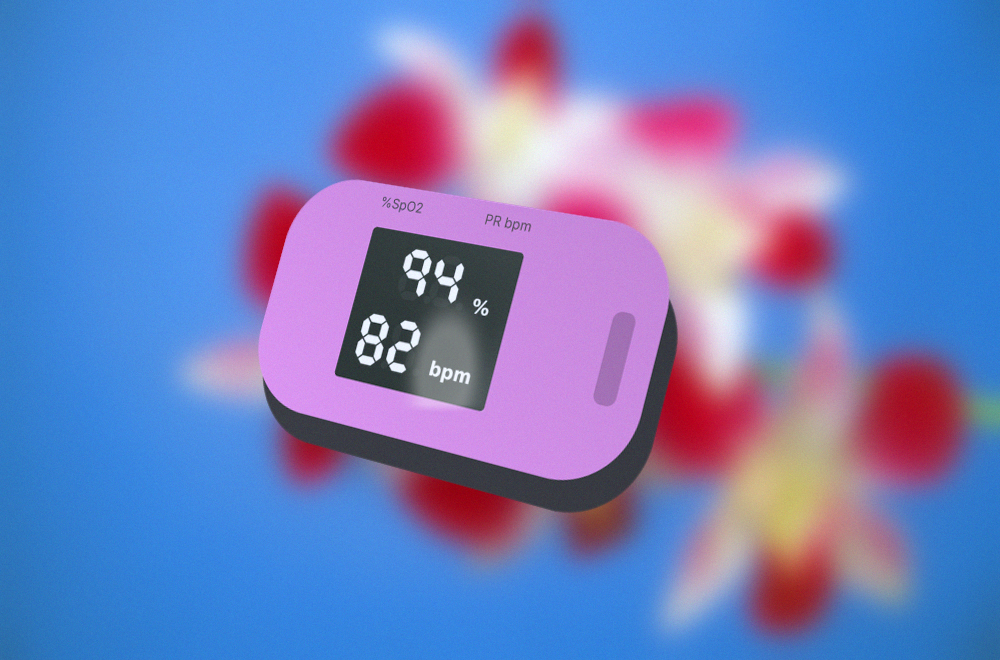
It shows {"value": 94, "unit": "%"}
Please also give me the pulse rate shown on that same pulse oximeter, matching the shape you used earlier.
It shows {"value": 82, "unit": "bpm"}
